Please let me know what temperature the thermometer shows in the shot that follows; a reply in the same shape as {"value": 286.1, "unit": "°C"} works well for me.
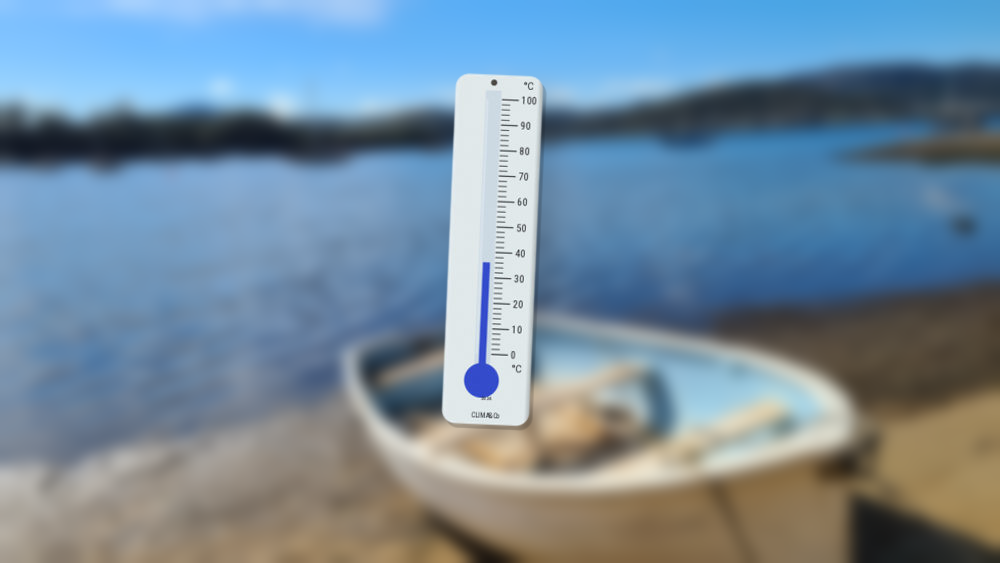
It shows {"value": 36, "unit": "°C"}
